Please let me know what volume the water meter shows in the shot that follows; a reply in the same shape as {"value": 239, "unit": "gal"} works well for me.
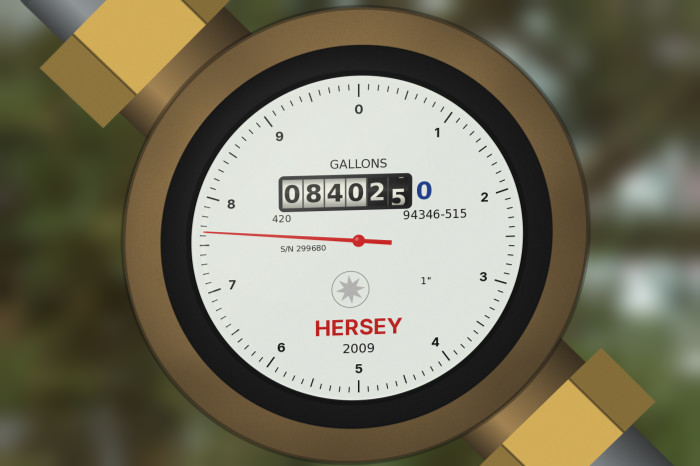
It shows {"value": 840247.6, "unit": "gal"}
